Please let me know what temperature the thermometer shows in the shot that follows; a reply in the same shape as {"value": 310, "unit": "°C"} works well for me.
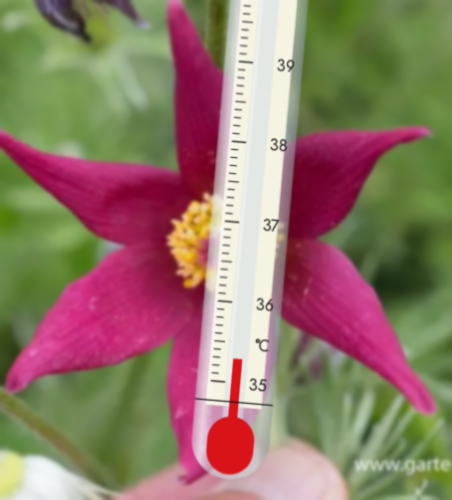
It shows {"value": 35.3, "unit": "°C"}
